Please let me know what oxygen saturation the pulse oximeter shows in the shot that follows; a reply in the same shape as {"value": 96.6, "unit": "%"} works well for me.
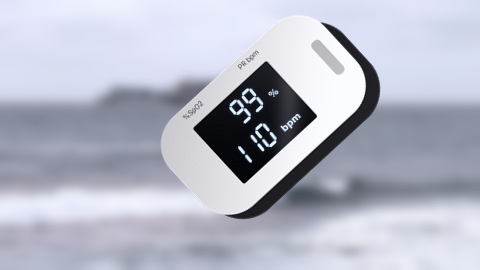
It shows {"value": 99, "unit": "%"}
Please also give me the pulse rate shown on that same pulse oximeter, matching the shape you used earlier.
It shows {"value": 110, "unit": "bpm"}
